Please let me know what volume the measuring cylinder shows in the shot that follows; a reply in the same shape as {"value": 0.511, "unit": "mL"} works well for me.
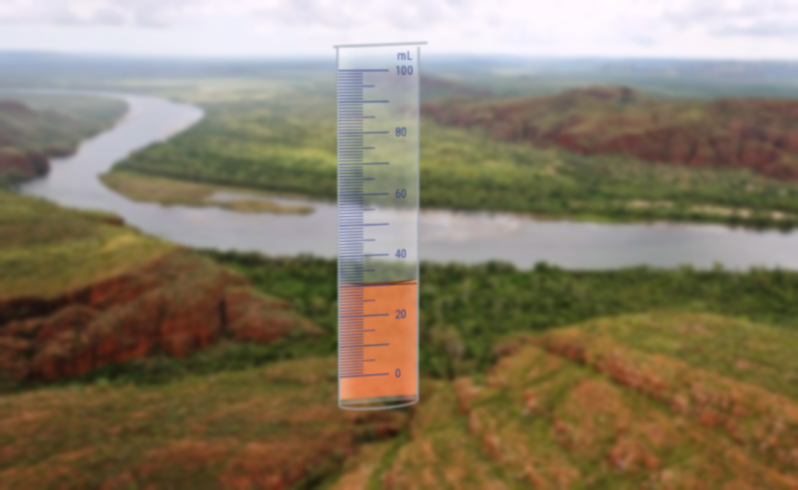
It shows {"value": 30, "unit": "mL"}
